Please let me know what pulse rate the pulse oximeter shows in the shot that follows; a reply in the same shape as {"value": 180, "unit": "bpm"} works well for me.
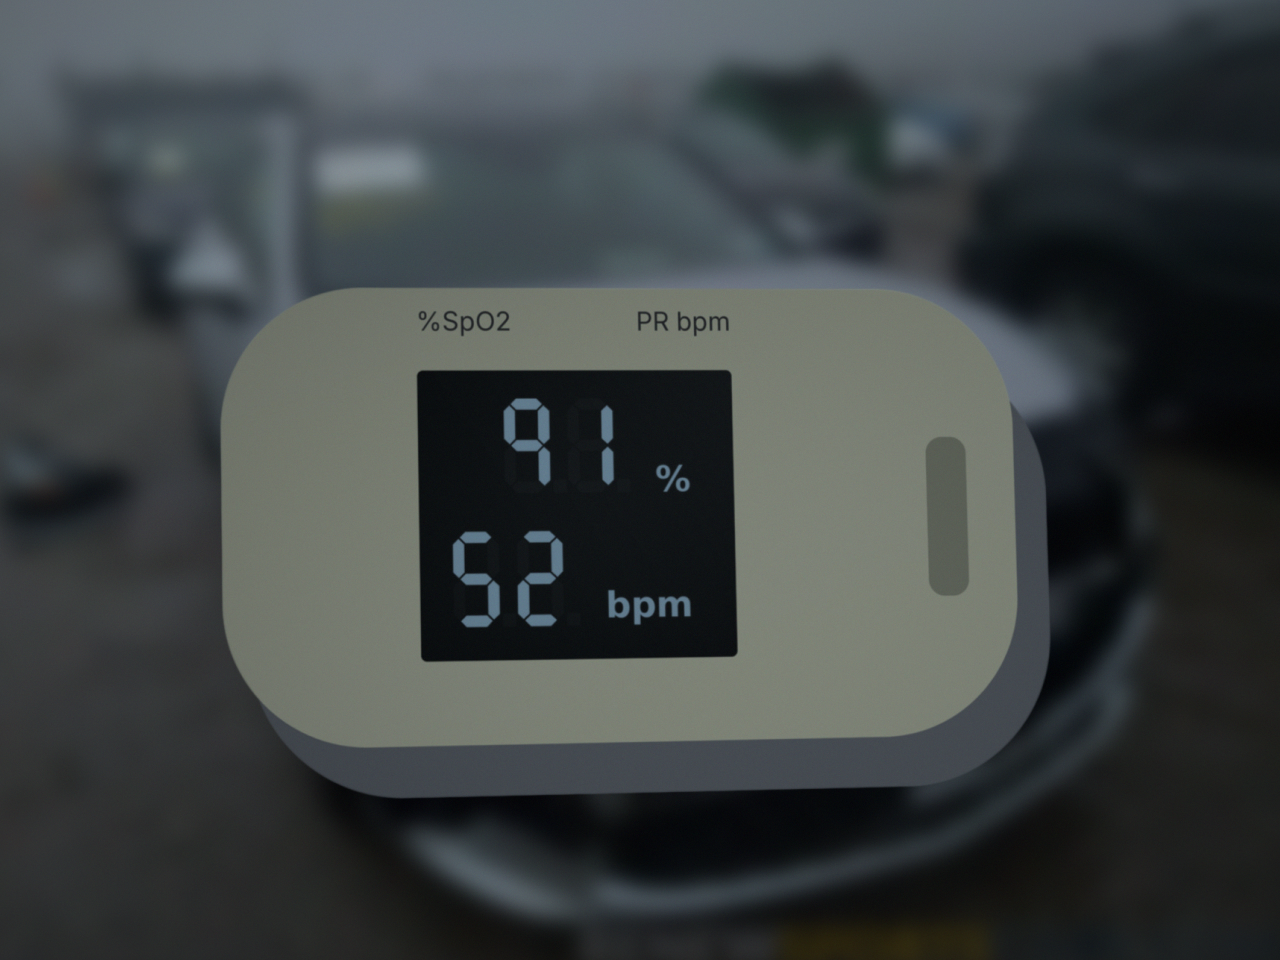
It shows {"value": 52, "unit": "bpm"}
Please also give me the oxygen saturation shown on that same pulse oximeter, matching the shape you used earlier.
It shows {"value": 91, "unit": "%"}
